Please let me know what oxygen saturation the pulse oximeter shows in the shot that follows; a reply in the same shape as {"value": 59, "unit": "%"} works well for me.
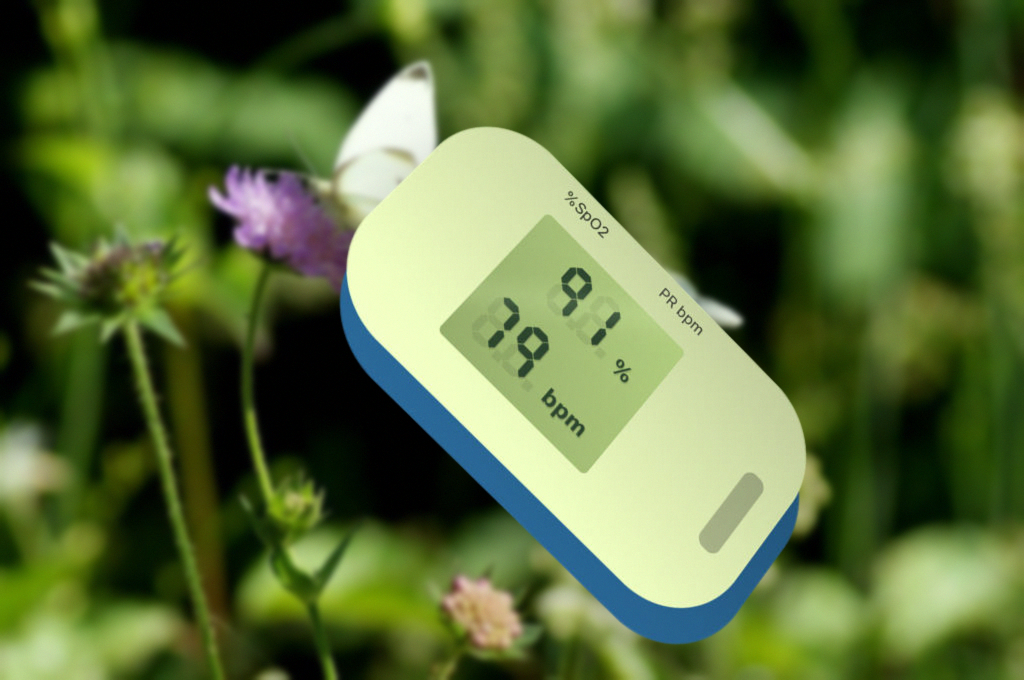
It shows {"value": 91, "unit": "%"}
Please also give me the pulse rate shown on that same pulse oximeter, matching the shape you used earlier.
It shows {"value": 79, "unit": "bpm"}
